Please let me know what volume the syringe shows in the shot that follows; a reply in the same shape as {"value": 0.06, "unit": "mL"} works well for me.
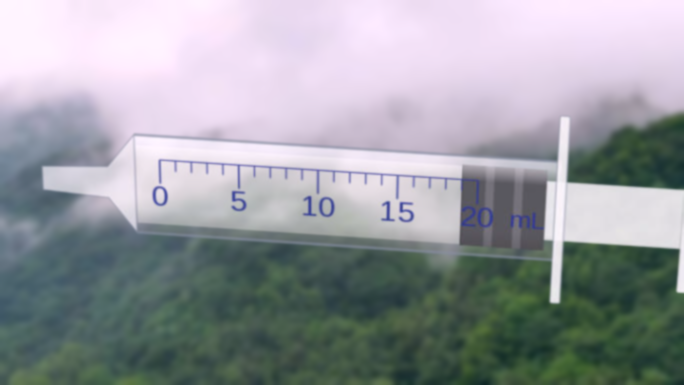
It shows {"value": 19, "unit": "mL"}
